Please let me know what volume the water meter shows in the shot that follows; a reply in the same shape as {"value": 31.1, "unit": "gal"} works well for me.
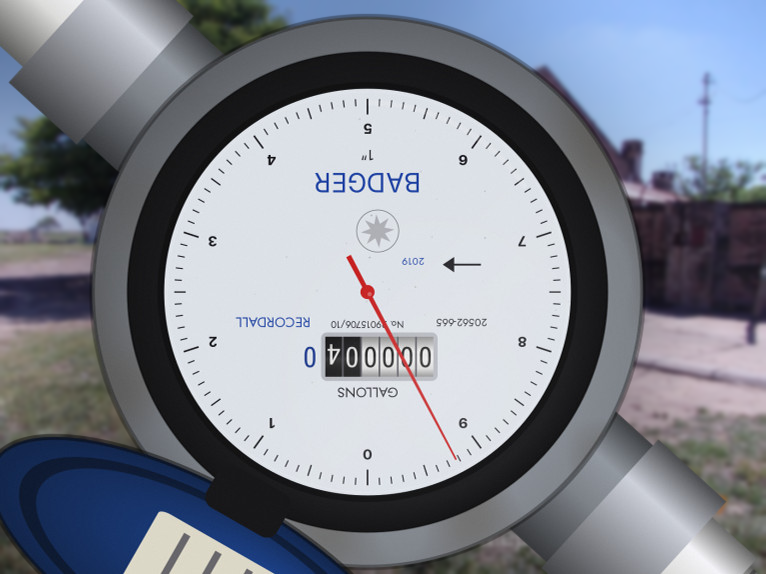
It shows {"value": 39.2, "unit": "gal"}
